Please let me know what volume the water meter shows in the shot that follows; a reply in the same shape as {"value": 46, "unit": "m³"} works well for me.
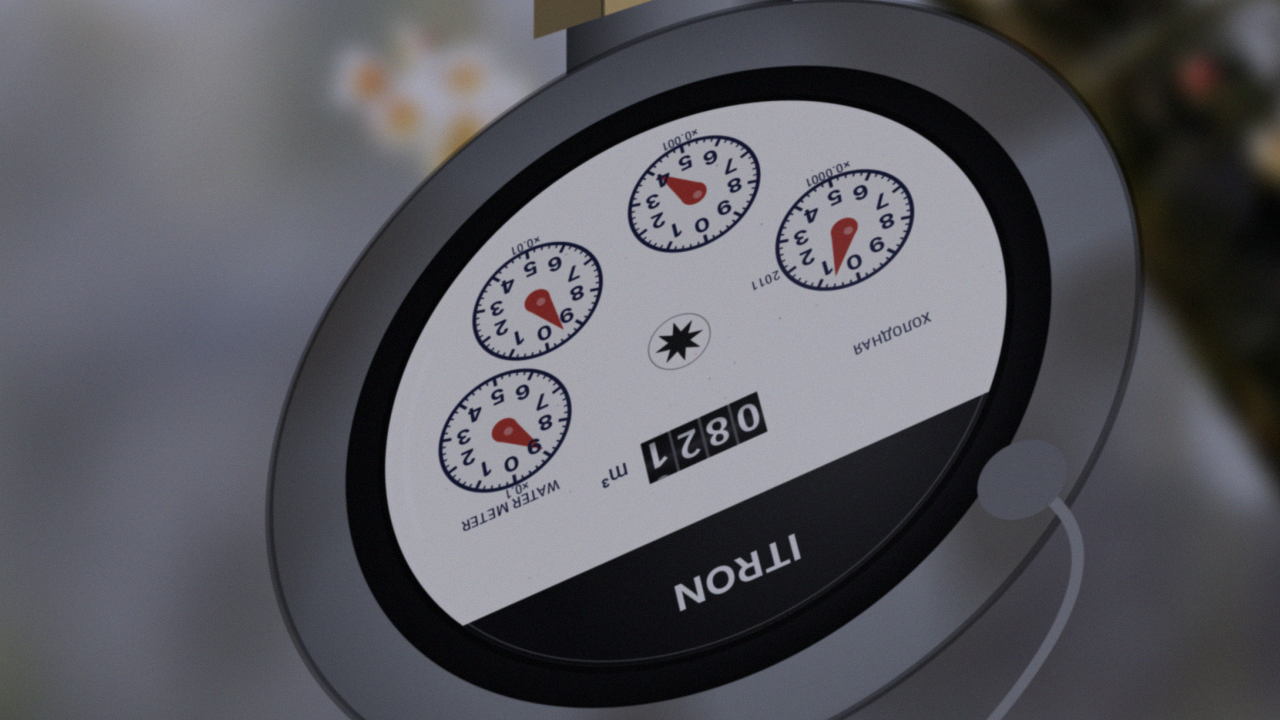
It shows {"value": 820.8940, "unit": "m³"}
